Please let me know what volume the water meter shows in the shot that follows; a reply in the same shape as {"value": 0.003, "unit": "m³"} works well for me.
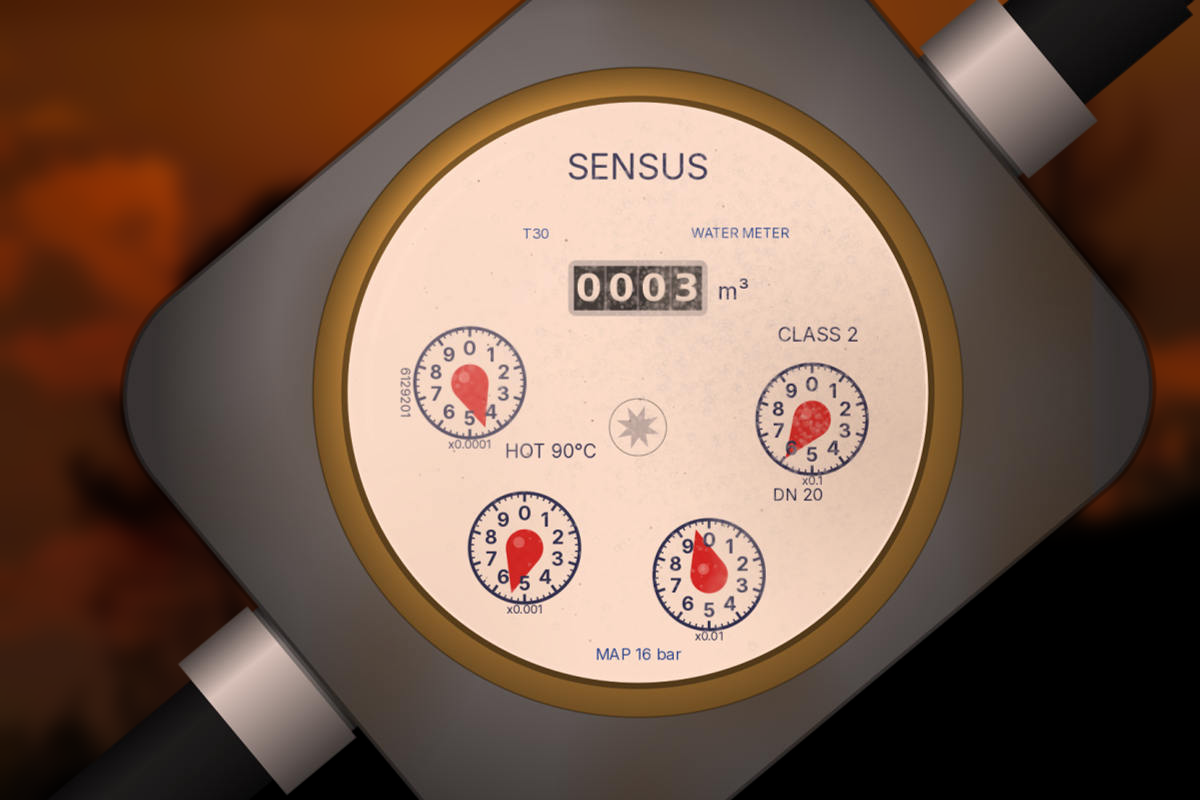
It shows {"value": 3.5954, "unit": "m³"}
